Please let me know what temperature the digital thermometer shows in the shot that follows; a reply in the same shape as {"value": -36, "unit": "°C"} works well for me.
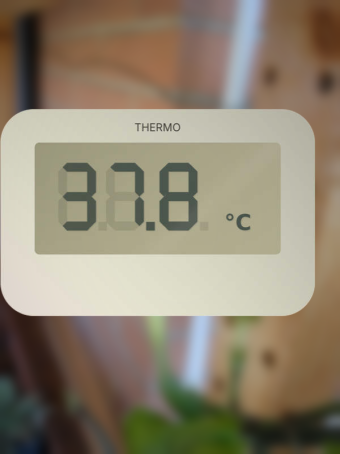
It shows {"value": 37.8, "unit": "°C"}
